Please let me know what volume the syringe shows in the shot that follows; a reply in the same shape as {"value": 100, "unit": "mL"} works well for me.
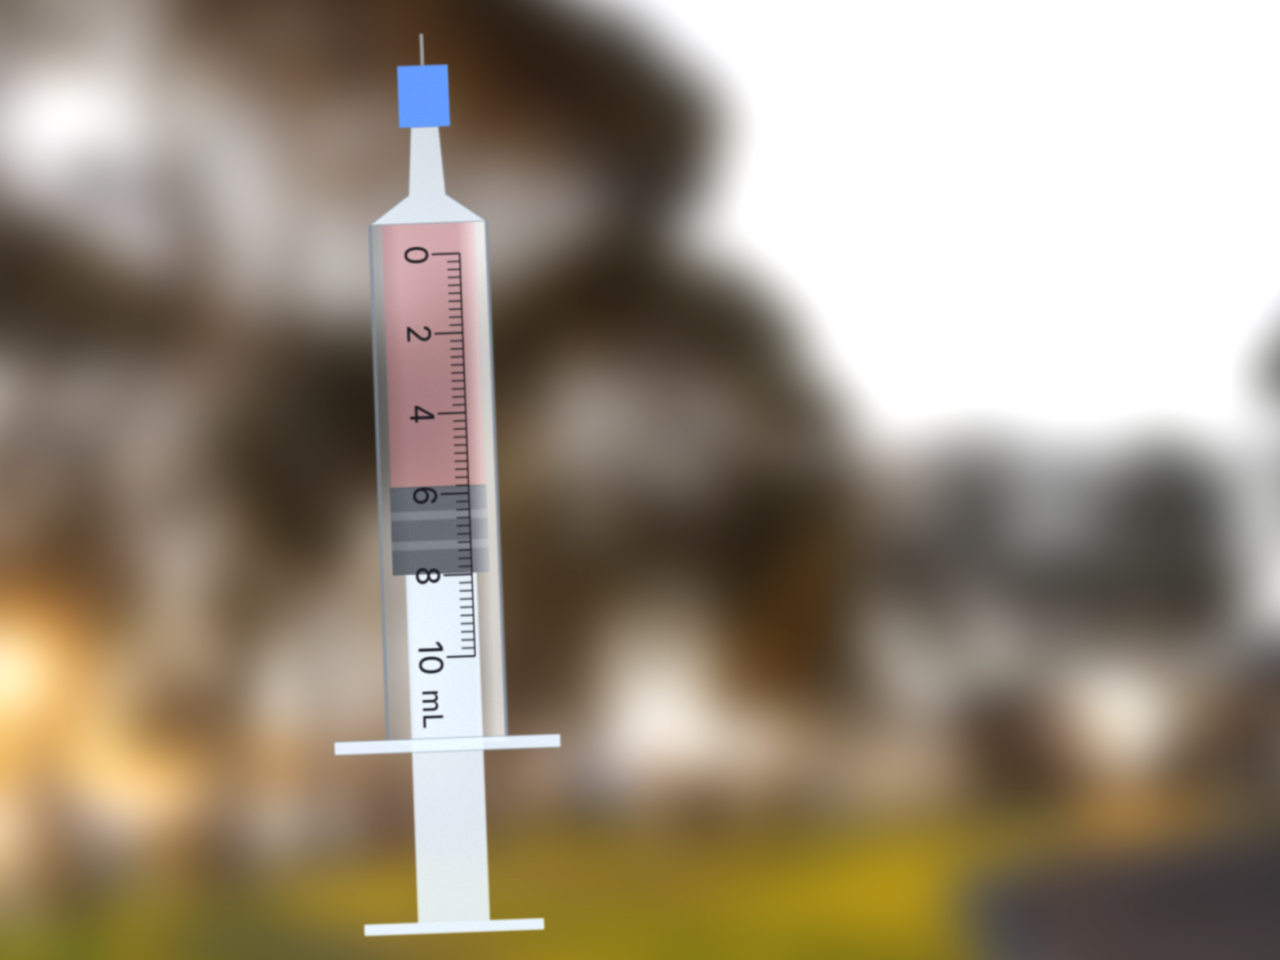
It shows {"value": 5.8, "unit": "mL"}
